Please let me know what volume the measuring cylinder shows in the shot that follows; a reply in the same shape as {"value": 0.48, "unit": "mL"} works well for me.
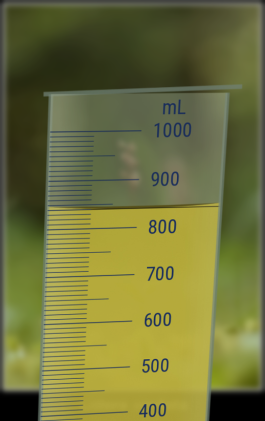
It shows {"value": 840, "unit": "mL"}
